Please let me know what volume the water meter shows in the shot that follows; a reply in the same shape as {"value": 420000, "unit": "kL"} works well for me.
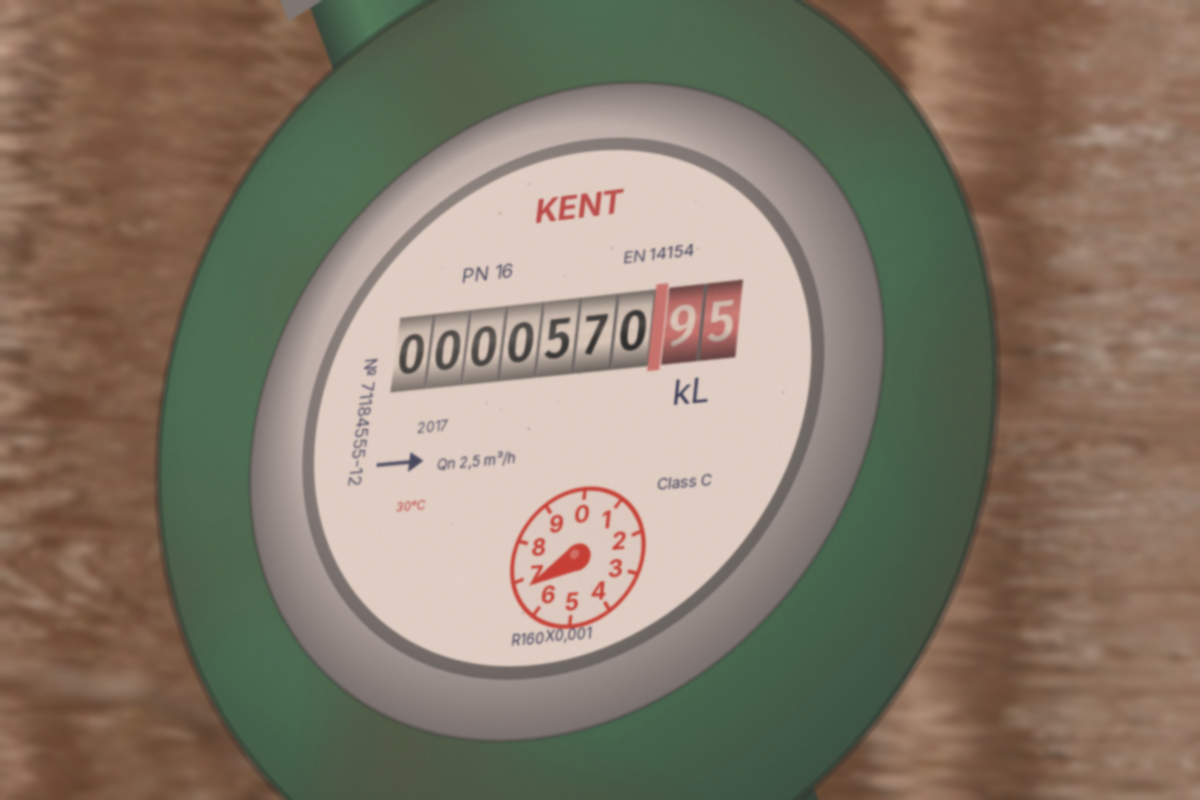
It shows {"value": 570.956, "unit": "kL"}
